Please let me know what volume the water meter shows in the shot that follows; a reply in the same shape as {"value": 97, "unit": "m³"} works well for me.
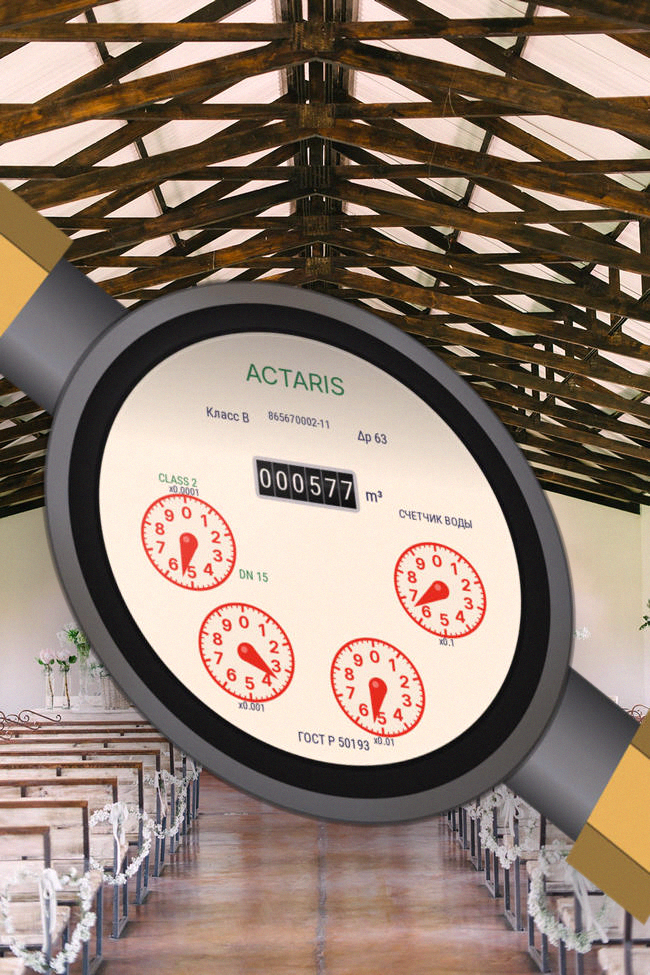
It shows {"value": 577.6535, "unit": "m³"}
